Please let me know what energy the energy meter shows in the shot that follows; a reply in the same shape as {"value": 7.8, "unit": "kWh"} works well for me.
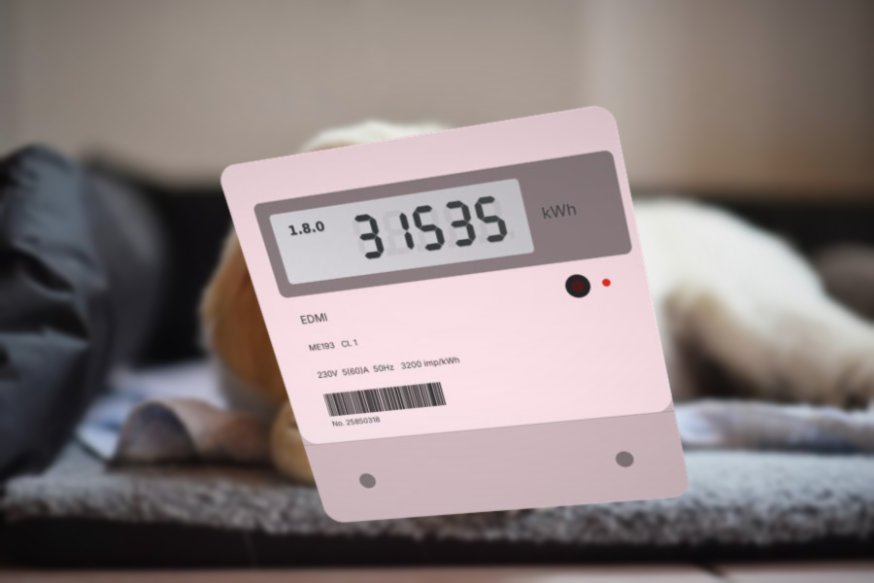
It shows {"value": 31535, "unit": "kWh"}
